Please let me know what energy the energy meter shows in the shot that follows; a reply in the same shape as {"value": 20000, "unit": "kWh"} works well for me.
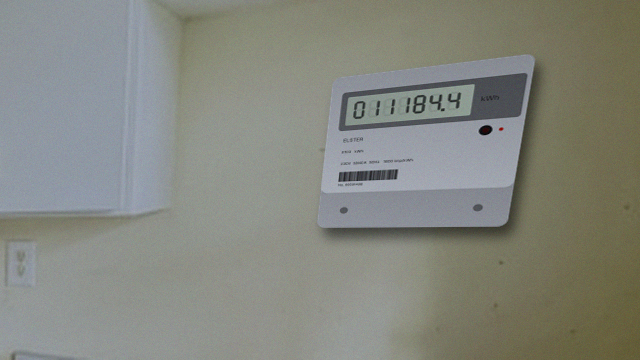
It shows {"value": 11184.4, "unit": "kWh"}
